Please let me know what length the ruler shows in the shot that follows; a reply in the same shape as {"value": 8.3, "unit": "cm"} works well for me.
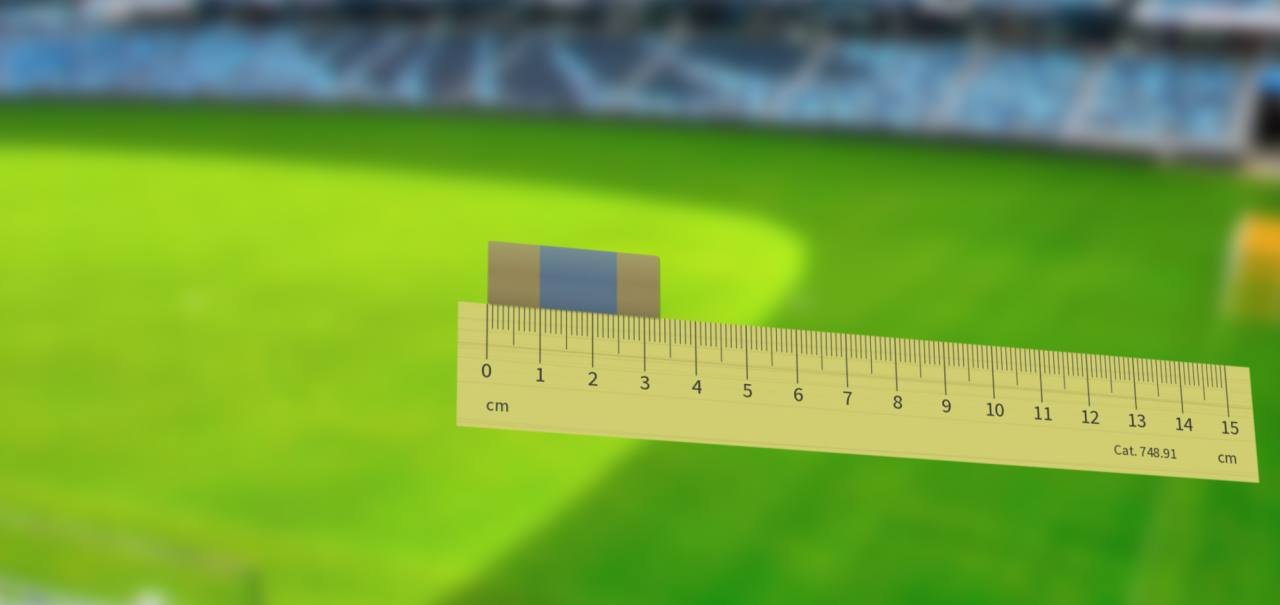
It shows {"value": 3.3, "unit": "cm"}
